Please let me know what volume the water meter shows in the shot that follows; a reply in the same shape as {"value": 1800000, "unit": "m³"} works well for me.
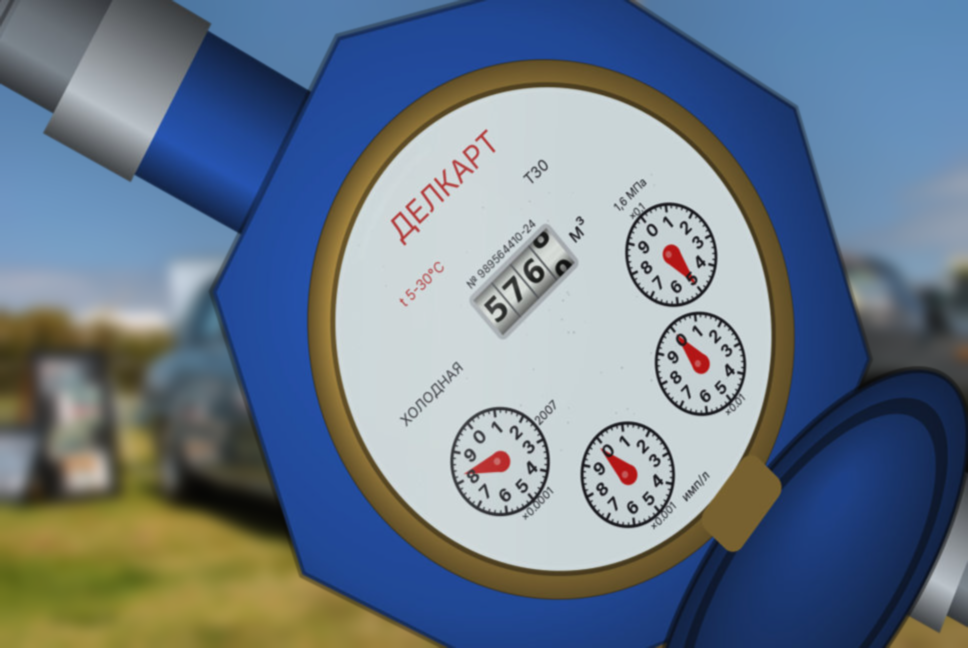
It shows {"value": 5768.4998, "unit": "m³"}
